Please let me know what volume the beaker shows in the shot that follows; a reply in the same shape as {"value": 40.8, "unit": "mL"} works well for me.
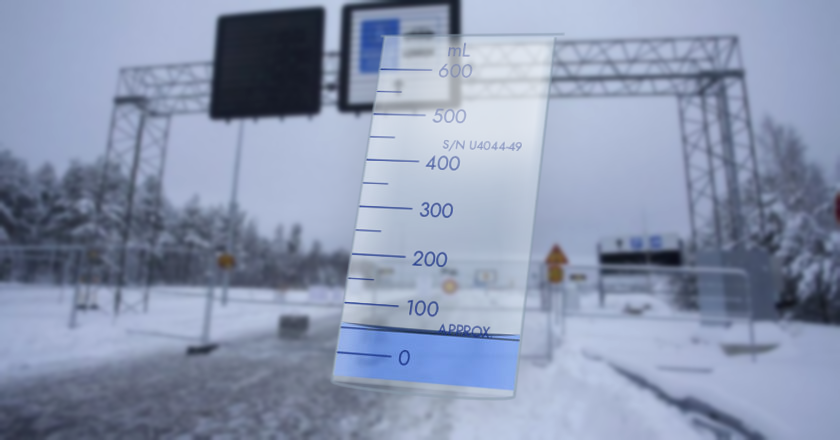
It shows {"value": 50, "unit": "mL"}
